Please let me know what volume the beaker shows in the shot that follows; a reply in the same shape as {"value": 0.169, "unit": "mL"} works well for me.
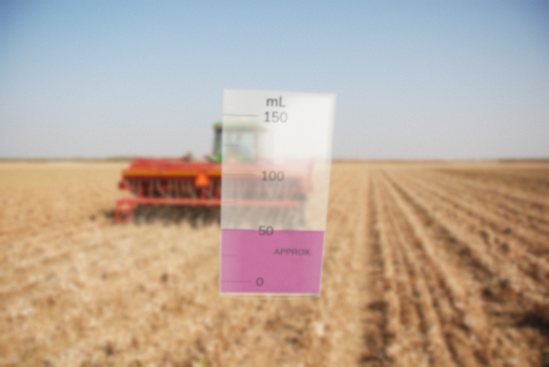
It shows {"value": 50, "unit": "mL"}
